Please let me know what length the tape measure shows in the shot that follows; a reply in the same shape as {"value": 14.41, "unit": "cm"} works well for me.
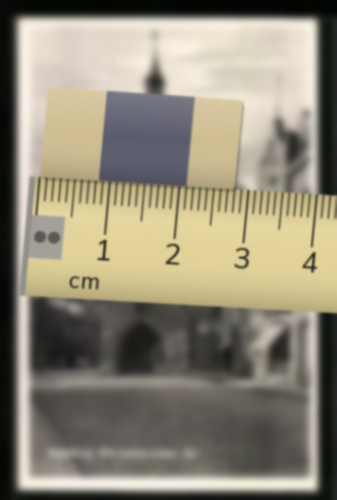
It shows {"value": 2.8, "unit": "cm"}
